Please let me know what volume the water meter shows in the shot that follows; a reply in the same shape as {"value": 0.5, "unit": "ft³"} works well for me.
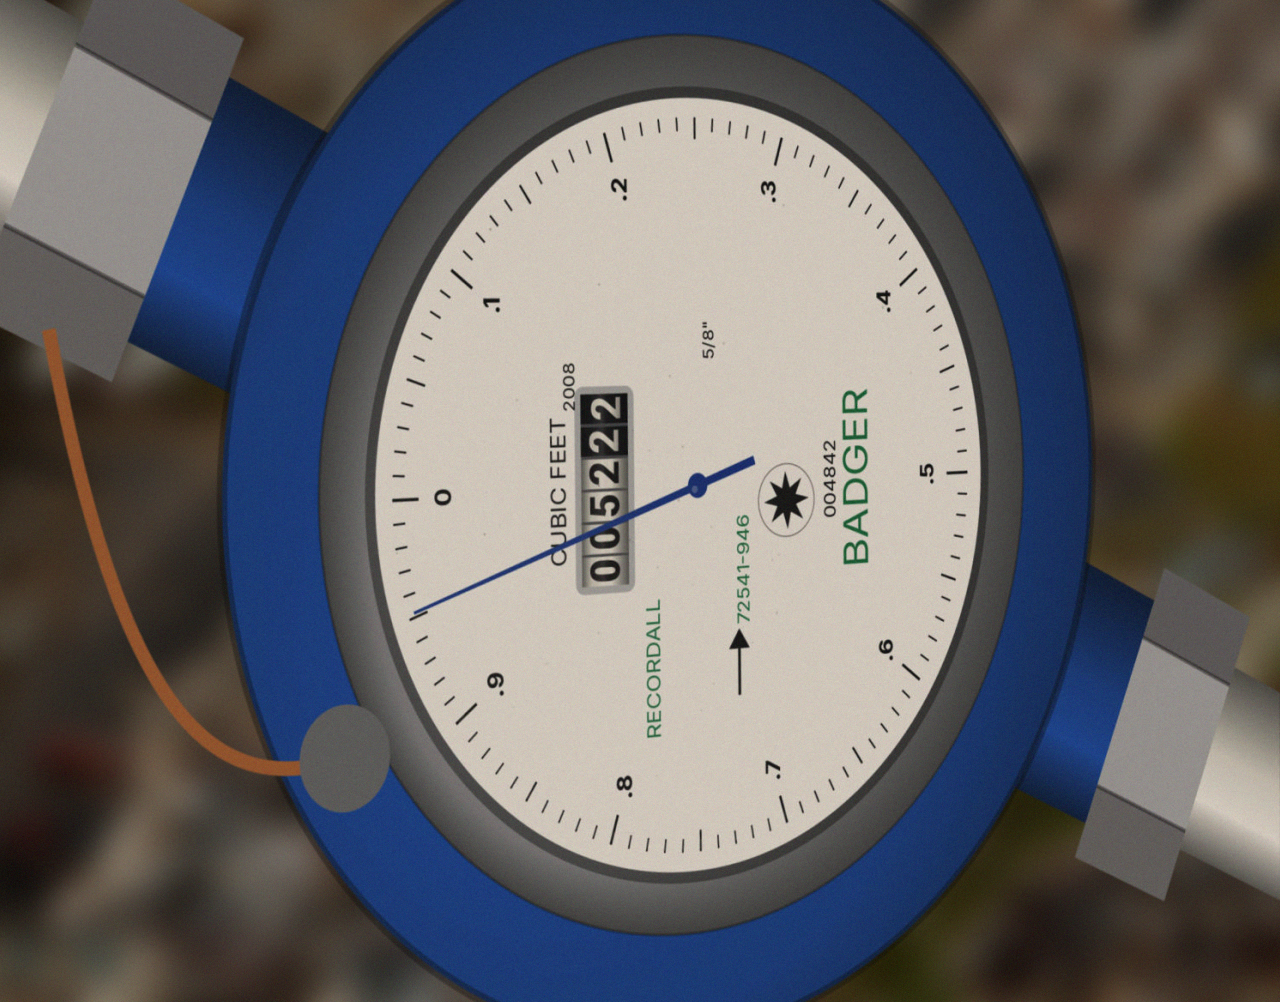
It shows {"value": 5221.95, "unit": "ft³"}
